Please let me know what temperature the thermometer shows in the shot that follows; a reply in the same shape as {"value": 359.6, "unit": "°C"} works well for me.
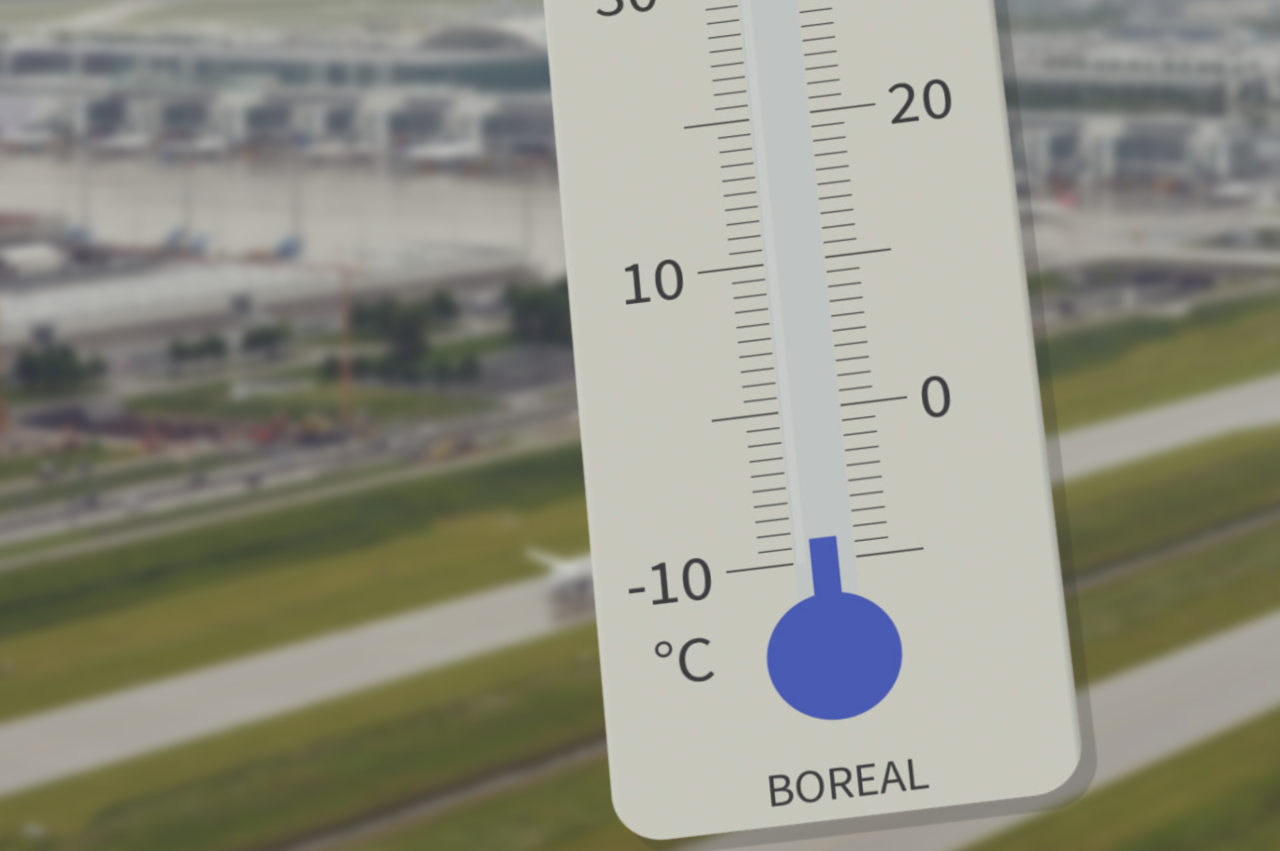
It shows {"value": -8.5, "unit": "°C"}
